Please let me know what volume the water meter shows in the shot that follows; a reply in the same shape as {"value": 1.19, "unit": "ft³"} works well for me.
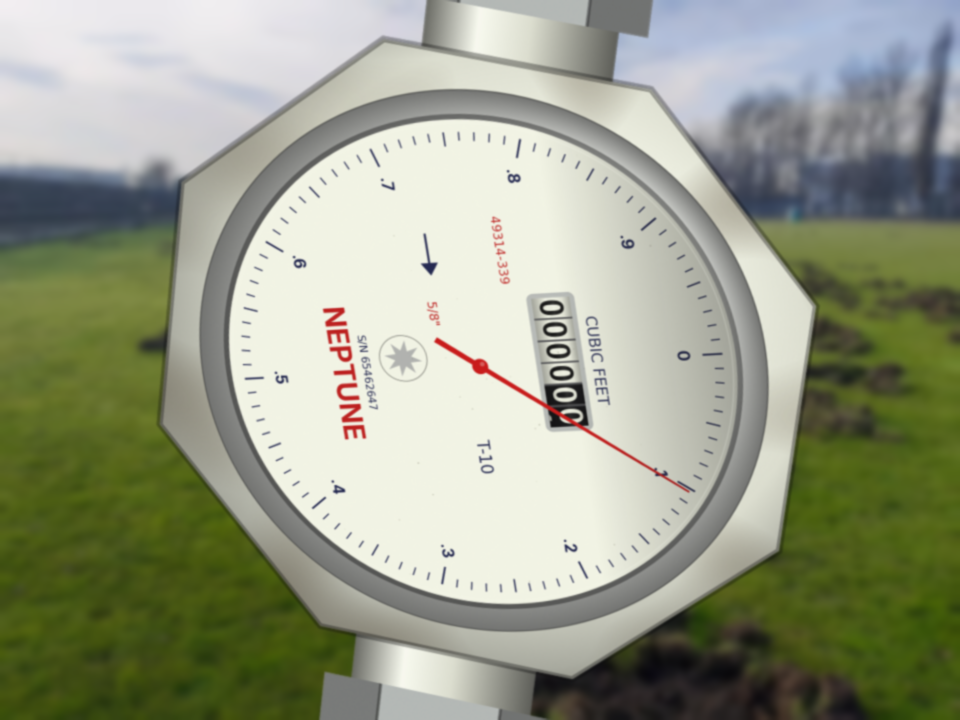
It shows {"value": 0.10, "unit": "ft³"}
